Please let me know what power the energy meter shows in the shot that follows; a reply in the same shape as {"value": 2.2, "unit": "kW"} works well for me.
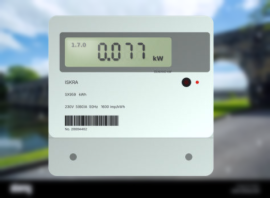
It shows {"value": 0.077, "unit": "kW"}
